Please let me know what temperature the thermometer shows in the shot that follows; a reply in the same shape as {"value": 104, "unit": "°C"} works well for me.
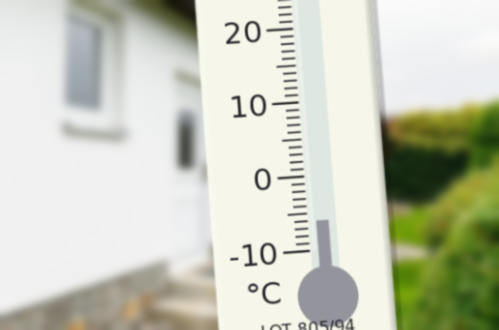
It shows {"value": -6, "unit": "°C"}
